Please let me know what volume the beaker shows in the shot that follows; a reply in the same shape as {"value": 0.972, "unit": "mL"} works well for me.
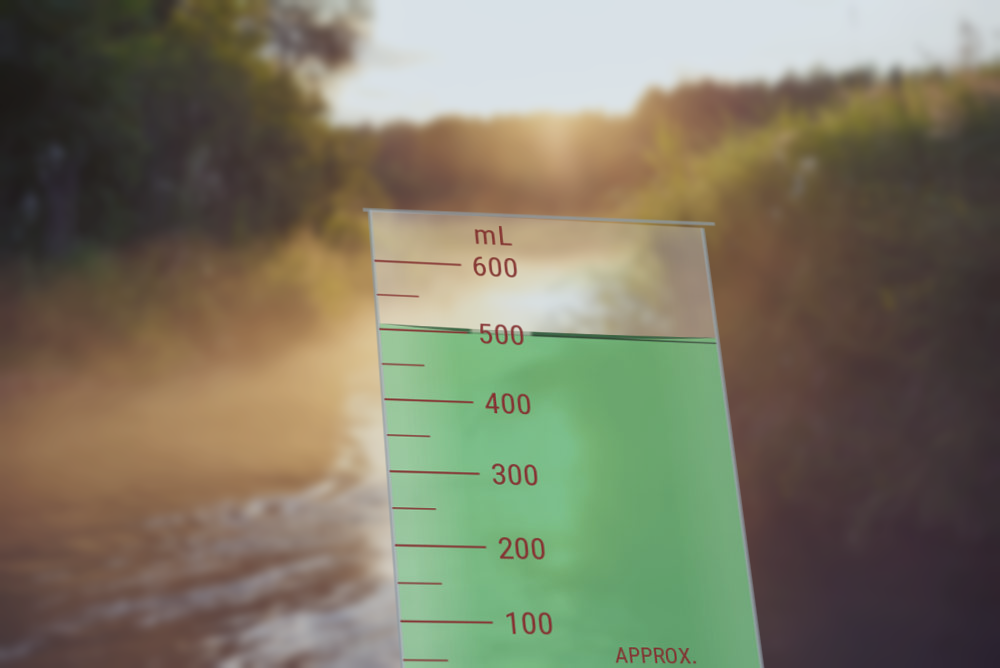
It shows {"value": 500, "unit": "mL"}
